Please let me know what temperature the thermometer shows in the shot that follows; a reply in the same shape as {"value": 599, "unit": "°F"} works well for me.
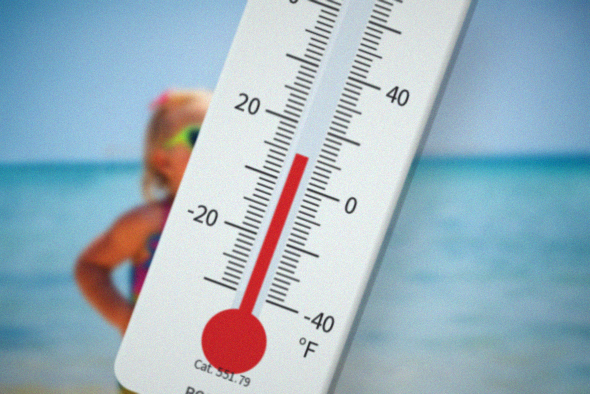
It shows {"value": 10, "unit": "°F"}
